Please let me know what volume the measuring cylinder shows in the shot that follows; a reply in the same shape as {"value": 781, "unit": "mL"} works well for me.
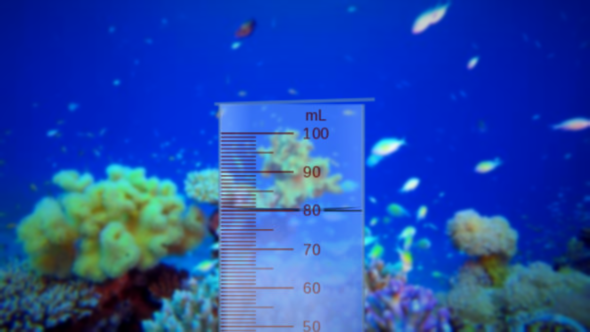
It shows {"value": 80, "unit": "mL"}
